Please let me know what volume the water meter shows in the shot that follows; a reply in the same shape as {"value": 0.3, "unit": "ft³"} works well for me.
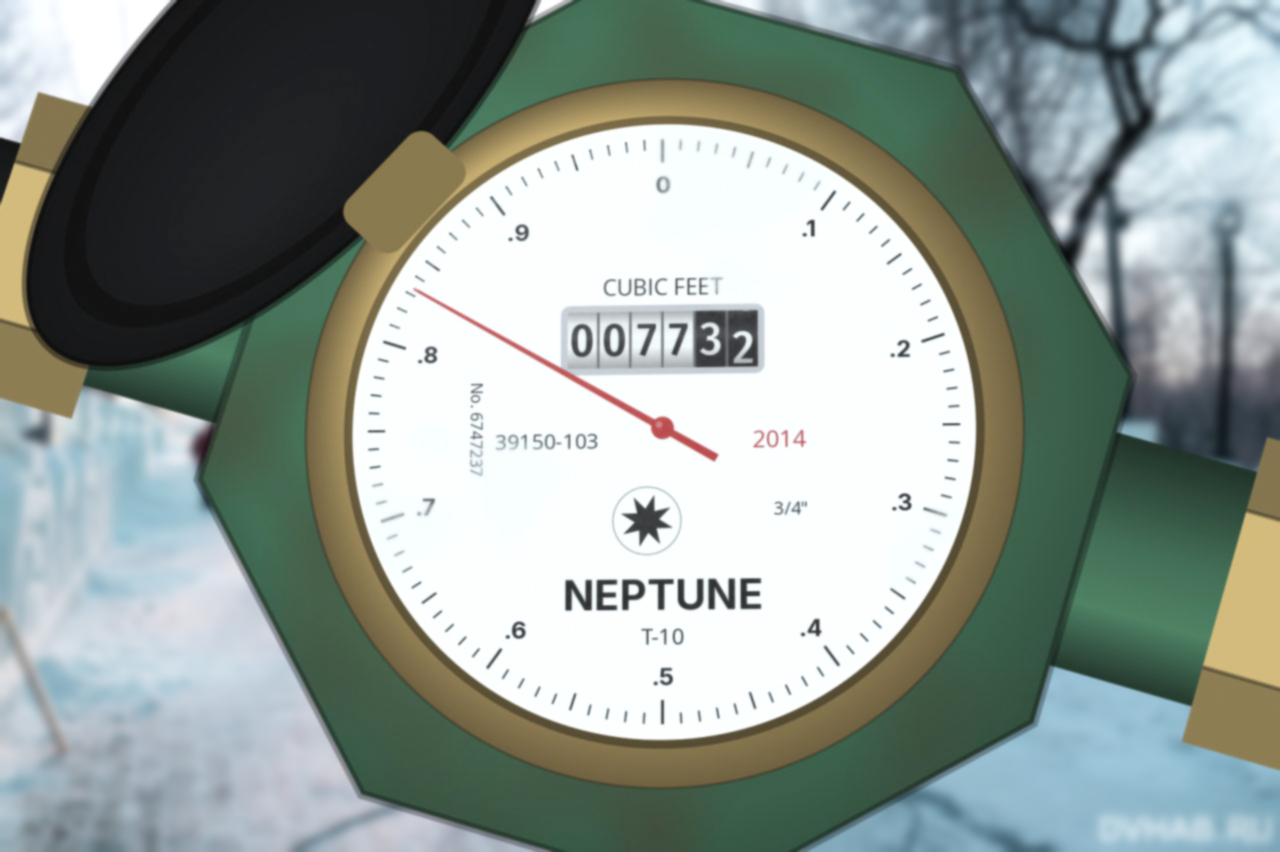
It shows {"value": 7731.83, "unit": "ft³"}
